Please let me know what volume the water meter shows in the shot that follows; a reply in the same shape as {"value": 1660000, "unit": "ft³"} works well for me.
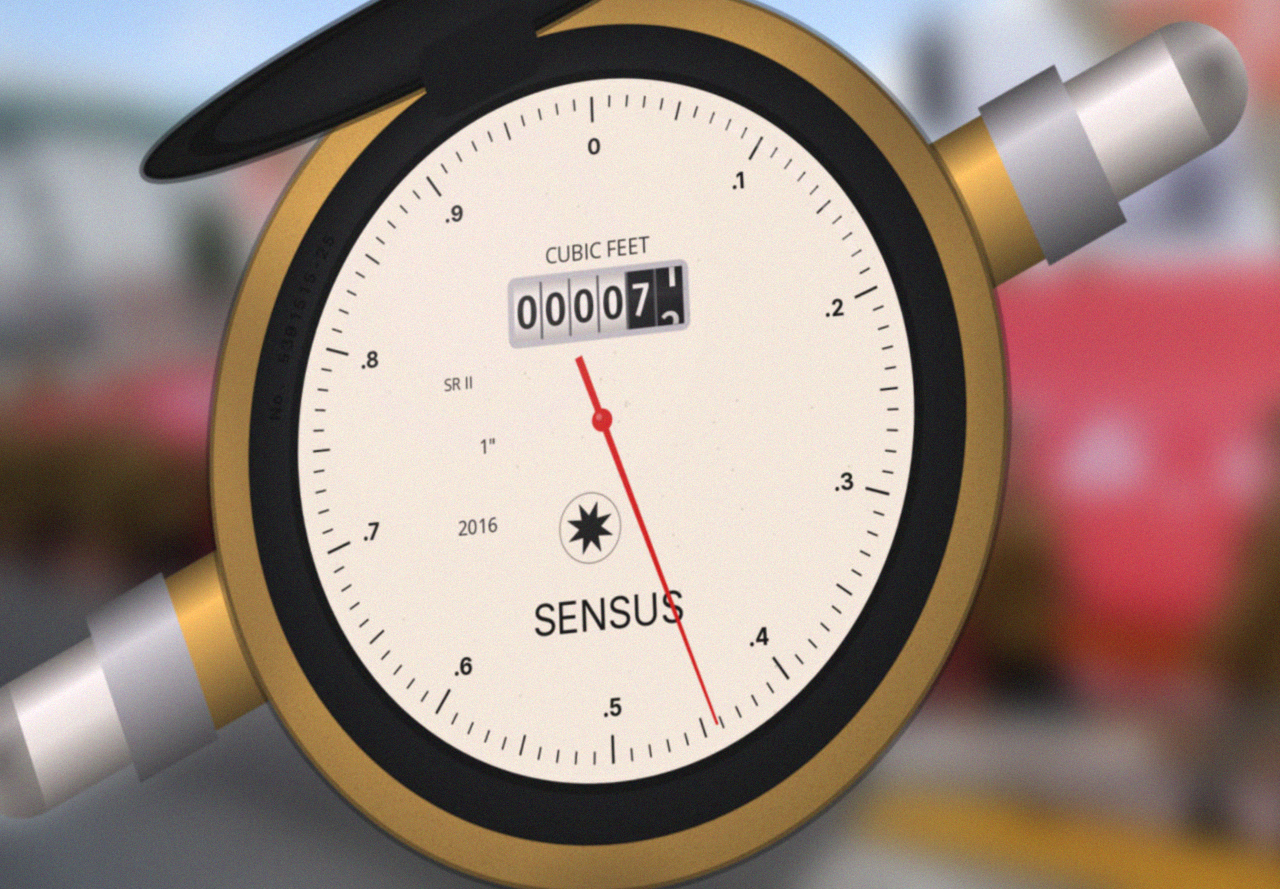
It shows {"value": 71.44, "unit": "ft³"}
